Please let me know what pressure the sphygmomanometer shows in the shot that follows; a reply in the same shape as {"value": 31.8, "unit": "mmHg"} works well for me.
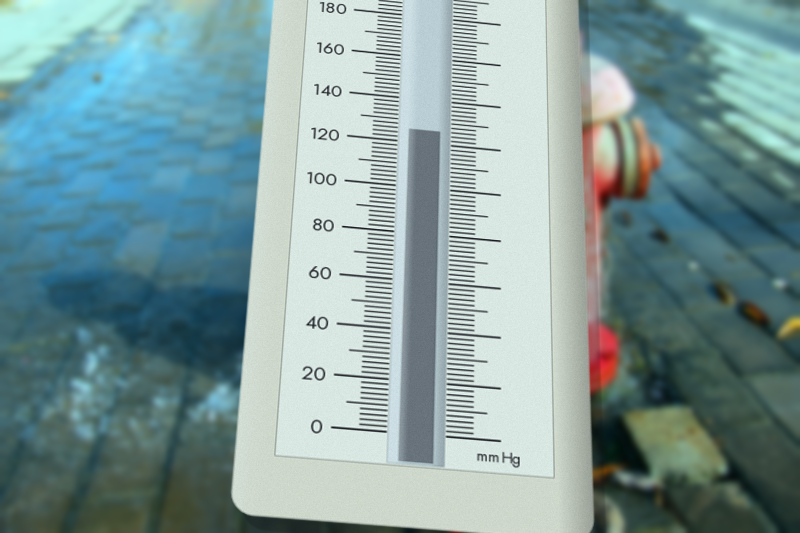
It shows {"value": 126, "unit": "mmHg"}
